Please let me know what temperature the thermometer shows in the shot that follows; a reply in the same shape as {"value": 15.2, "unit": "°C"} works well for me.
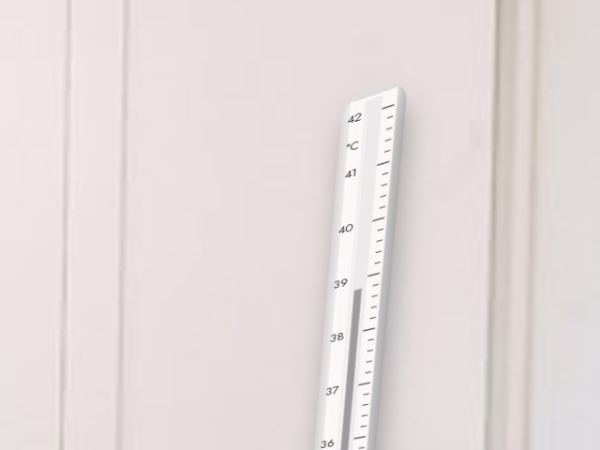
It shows {"value": 38.8, "unit": "°C"}
